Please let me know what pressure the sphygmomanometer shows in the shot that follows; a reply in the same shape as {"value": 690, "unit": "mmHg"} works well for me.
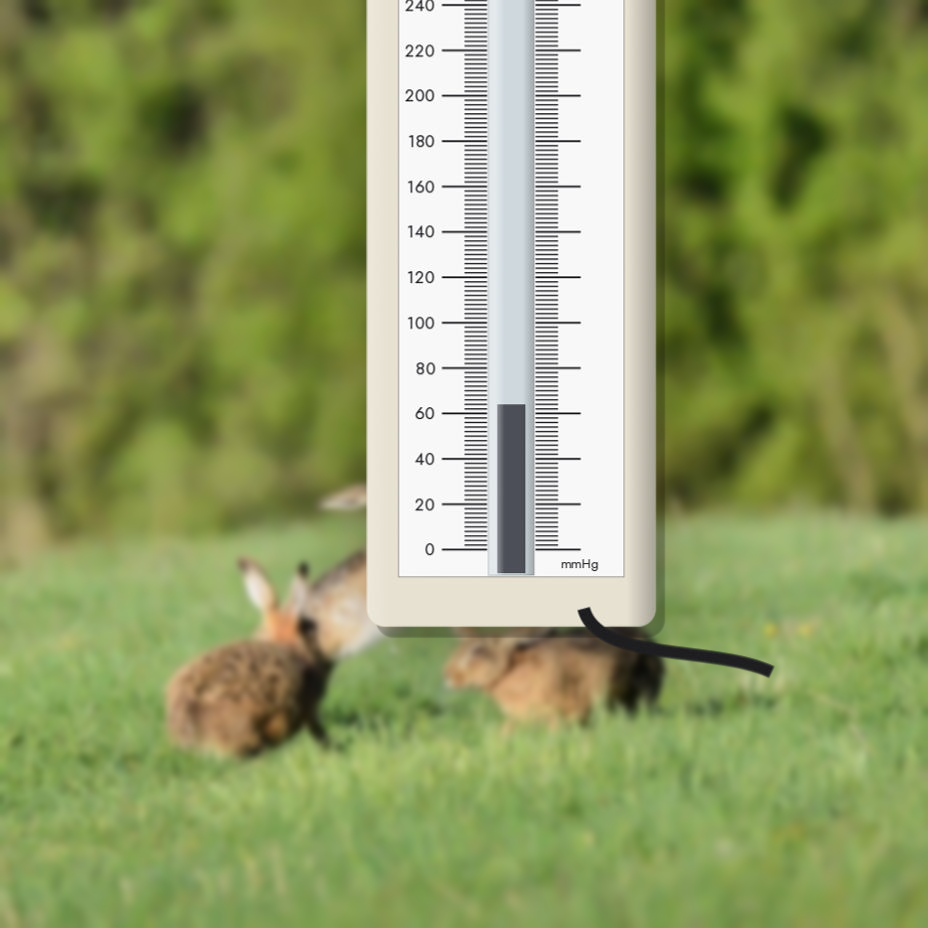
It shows {"value": 64, "unit": "mmHg"}
